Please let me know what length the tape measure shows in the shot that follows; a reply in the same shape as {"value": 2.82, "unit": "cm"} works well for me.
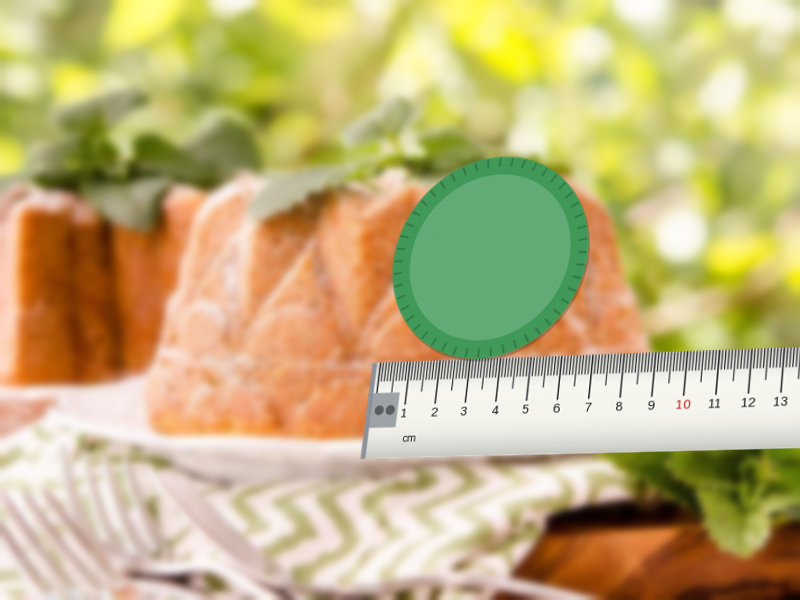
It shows {"value": 6.5, "unit": "cm"}
